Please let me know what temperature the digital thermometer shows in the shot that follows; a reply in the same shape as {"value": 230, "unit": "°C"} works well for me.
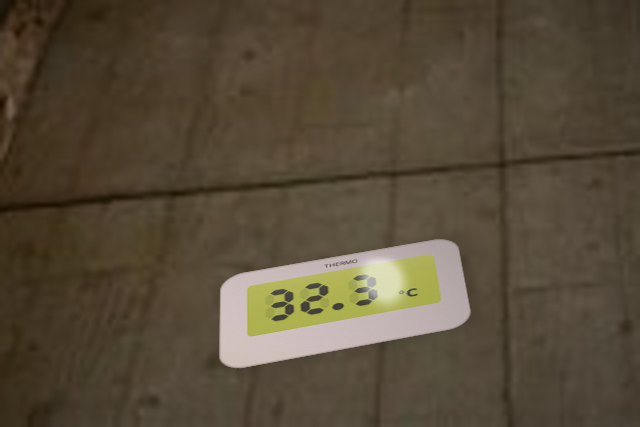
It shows {"value": 32.3, "unit": "°C"}
